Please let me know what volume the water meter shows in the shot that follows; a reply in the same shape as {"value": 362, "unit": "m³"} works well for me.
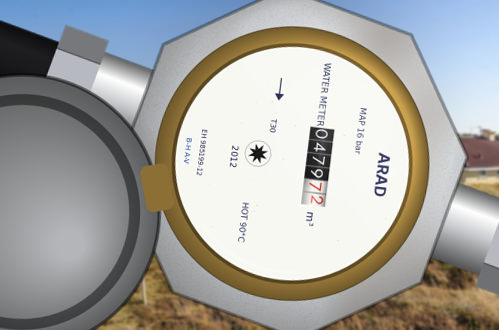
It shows {"value": 479.72, "unit": "m³"}
